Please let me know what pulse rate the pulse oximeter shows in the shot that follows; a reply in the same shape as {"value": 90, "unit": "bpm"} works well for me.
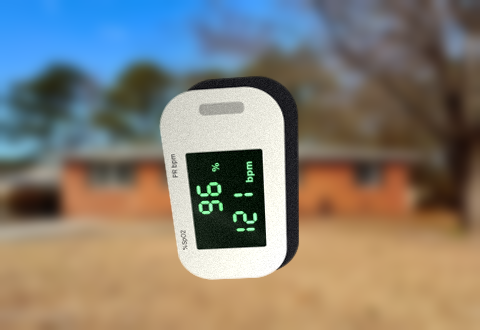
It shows {"value": 121, "unit": "bpm"}
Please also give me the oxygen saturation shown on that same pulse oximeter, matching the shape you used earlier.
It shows {"value": 96, "unit": "%"}
